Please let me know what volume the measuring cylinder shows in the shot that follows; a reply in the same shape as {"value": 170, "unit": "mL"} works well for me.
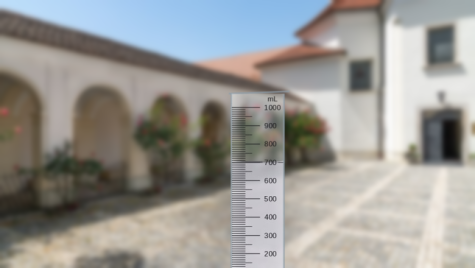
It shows {"value": 700, "unit": "mL"}
